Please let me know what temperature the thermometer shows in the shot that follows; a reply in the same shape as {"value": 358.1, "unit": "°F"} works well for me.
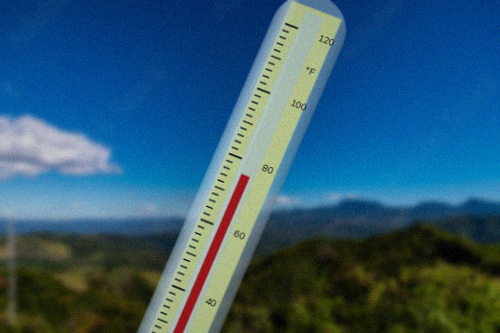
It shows {"value": 76, "unit": "°F"}
